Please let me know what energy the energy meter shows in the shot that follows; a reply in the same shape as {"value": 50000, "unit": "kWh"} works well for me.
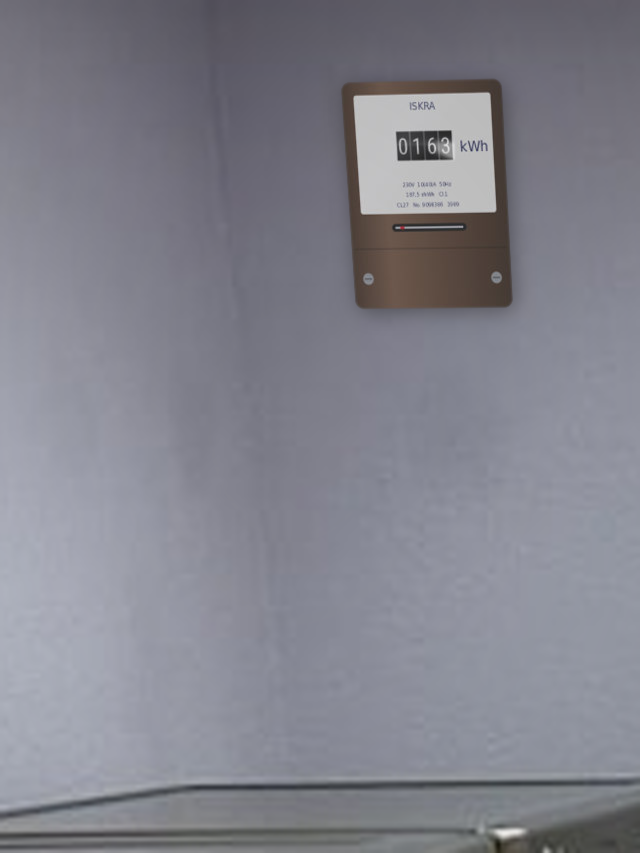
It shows {"value": 163, "unit": "kWh"}
